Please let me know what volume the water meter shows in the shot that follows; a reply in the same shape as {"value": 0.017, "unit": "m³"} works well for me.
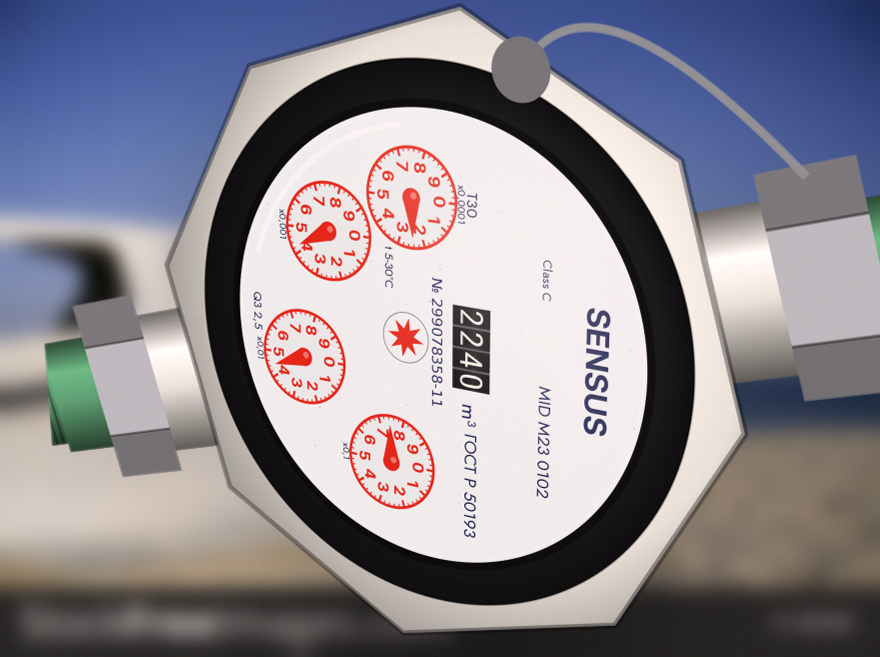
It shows {"value": 2240.7442, "unit": "m³"}
